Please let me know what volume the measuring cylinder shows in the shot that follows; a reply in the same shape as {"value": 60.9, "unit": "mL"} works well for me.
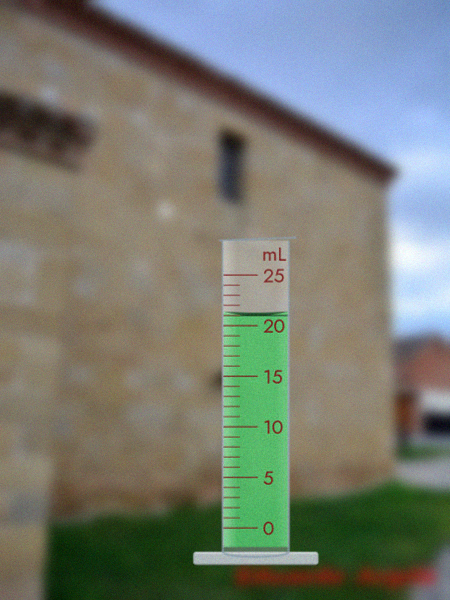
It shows {"value": 21, "unit": "mL"}
